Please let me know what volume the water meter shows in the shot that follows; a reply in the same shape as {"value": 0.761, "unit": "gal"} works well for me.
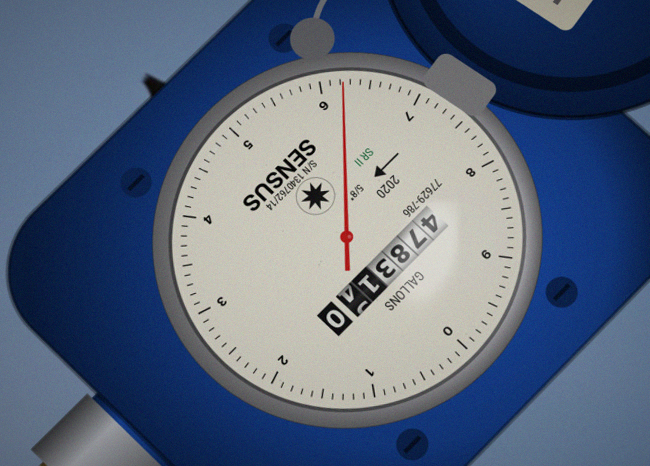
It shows {"value": 4783136.2, "unit": "gal"}
